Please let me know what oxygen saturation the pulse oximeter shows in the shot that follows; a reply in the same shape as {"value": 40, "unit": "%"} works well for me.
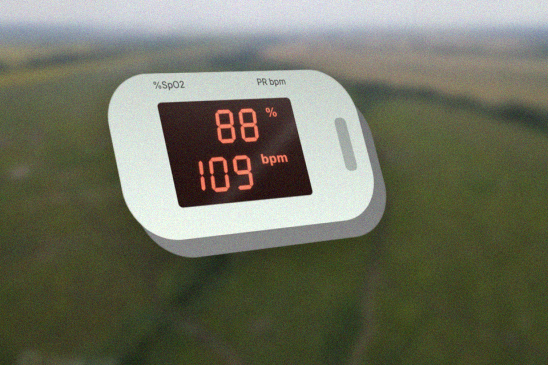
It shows {"value": 88, "unit": "%"}
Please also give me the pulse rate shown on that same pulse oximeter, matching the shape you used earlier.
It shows {"value": 109, "unit": "bpm"}
